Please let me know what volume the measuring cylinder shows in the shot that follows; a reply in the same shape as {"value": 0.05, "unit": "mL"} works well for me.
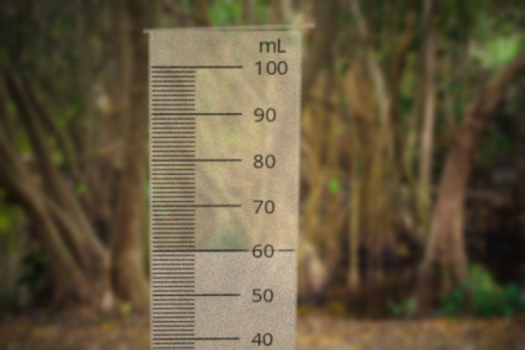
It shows {"value": 60, "unit": "mL"}
